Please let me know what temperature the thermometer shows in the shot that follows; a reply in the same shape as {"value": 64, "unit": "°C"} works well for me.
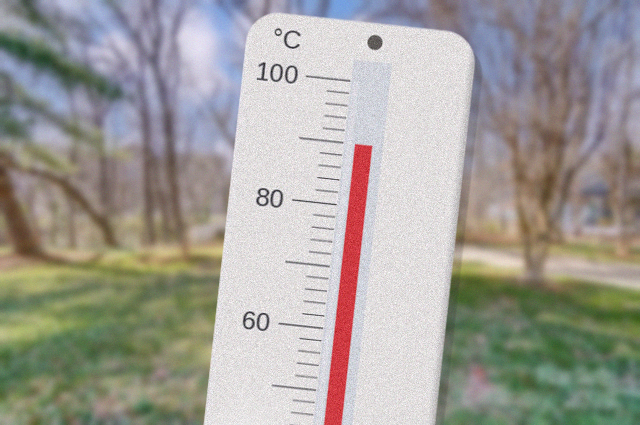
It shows {"value": 90, "unit": "°C"}
